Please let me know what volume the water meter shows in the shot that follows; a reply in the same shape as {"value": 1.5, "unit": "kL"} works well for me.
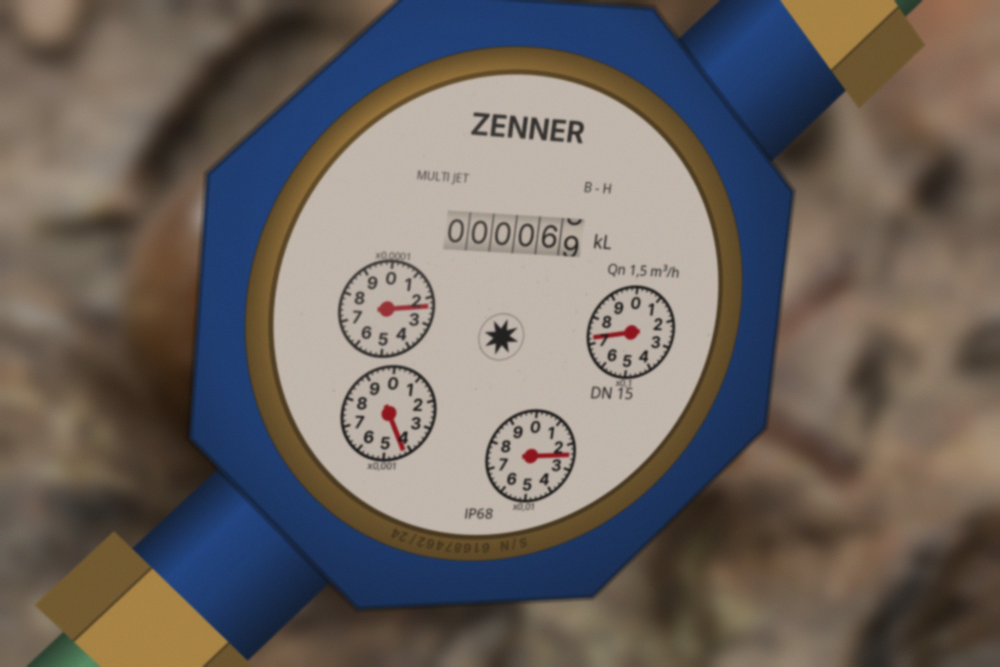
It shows {"value": 68.7242, "unit": "kL"}
